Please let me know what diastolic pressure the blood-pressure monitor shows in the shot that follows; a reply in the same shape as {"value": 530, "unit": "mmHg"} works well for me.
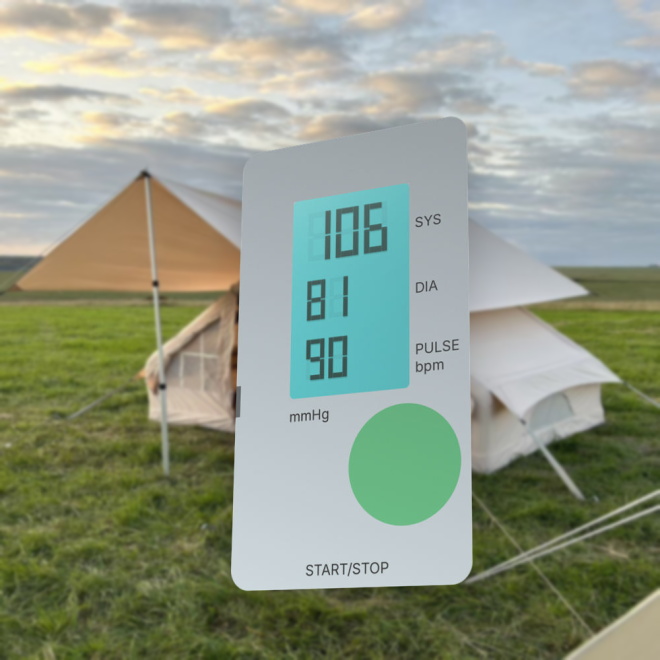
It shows {"value": 81, "unit": "mmHg"}
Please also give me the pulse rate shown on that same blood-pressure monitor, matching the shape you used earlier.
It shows {"value": 90, "unit": "bpm"}
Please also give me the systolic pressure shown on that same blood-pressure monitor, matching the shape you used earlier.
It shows {"value": 106, "unit": "mmHg"}
